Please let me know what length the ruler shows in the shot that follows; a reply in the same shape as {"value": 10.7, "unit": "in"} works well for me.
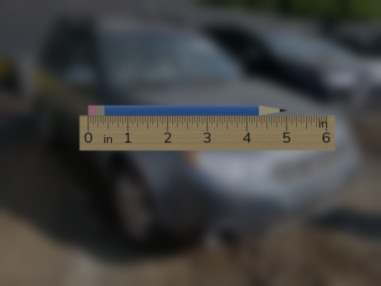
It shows {"value": 5, "unit": "in"}
